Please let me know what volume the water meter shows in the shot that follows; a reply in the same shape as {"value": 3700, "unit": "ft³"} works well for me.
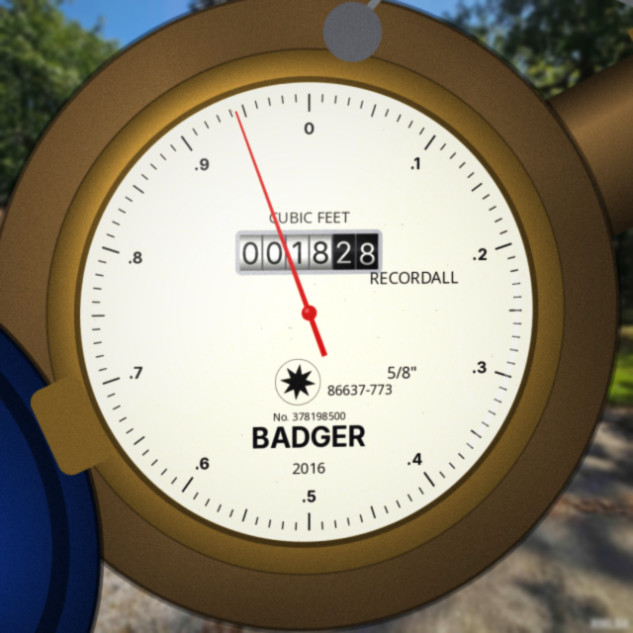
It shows {"value": 1827.94, "unit": "ft³"}
